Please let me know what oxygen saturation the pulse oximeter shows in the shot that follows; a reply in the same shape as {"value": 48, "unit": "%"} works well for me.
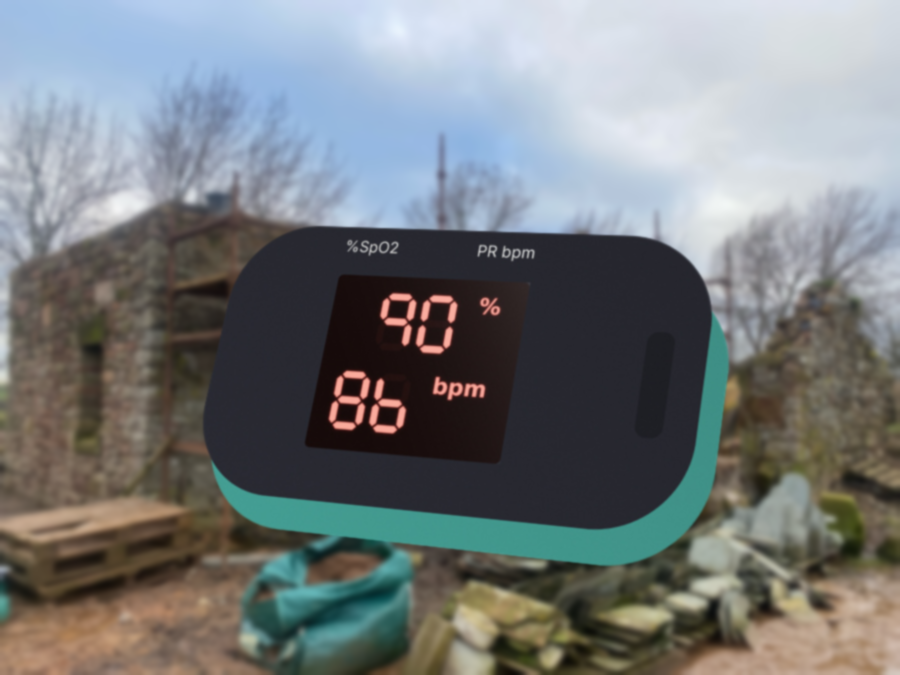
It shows {"value": 90, "unit": "%"}
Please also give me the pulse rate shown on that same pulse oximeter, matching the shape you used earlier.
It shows {"value": 86, "unit": "bpm"}
